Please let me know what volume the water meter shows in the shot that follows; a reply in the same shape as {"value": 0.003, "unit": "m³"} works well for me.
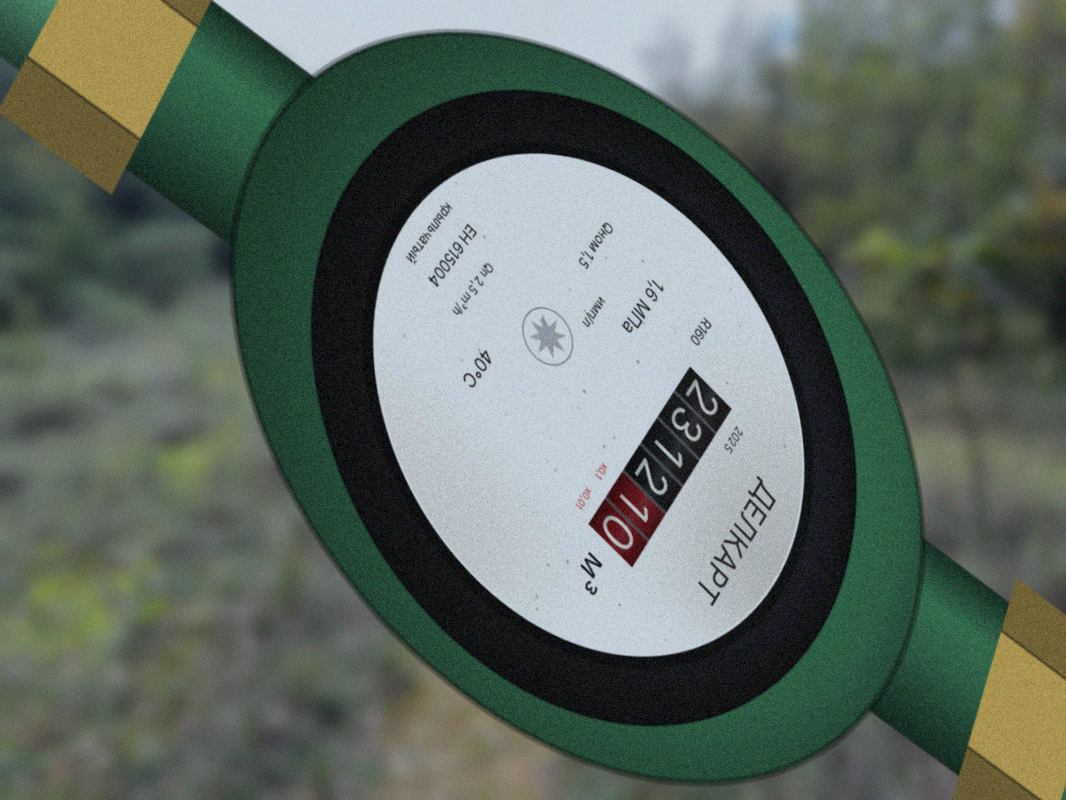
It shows {"value": 2312.10, "unit": "m³"}
